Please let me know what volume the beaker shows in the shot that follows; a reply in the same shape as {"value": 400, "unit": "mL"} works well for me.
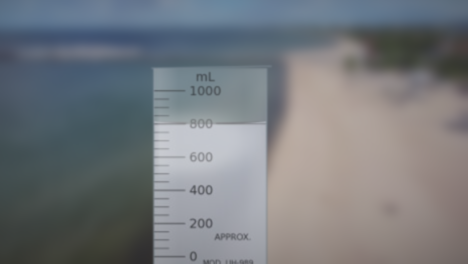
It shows {"value": 800, "unit": "mL"}
